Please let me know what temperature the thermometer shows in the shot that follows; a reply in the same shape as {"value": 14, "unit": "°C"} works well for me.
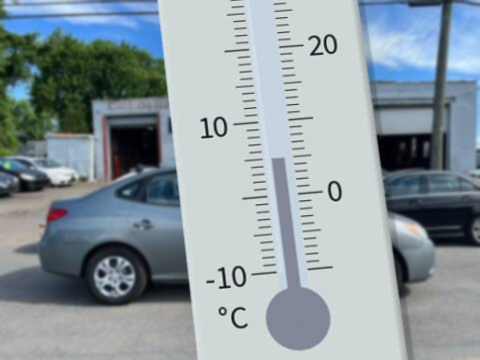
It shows {"value": 5, "unit": "°C"}
